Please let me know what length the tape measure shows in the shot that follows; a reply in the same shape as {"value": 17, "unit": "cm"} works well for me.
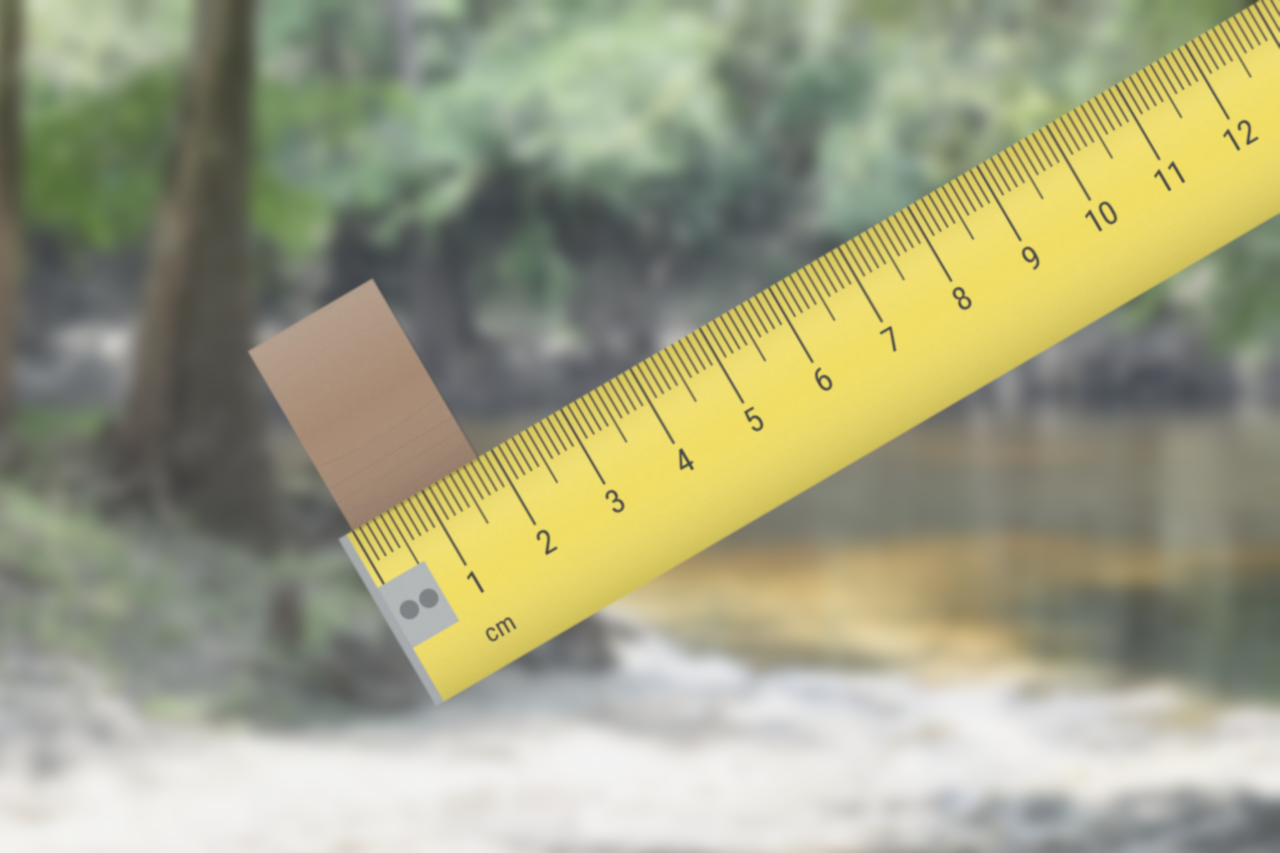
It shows {"value": 1.8, "unit": "cm"}
